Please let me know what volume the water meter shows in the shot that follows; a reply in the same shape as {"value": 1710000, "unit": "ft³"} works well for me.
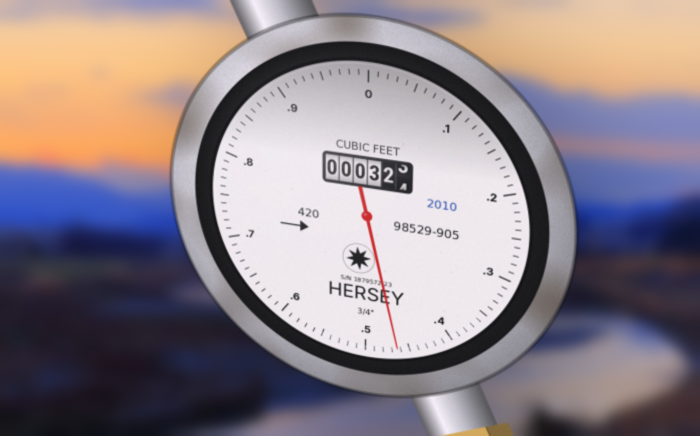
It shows {"value": 323.46, "unit": "ft³"}
